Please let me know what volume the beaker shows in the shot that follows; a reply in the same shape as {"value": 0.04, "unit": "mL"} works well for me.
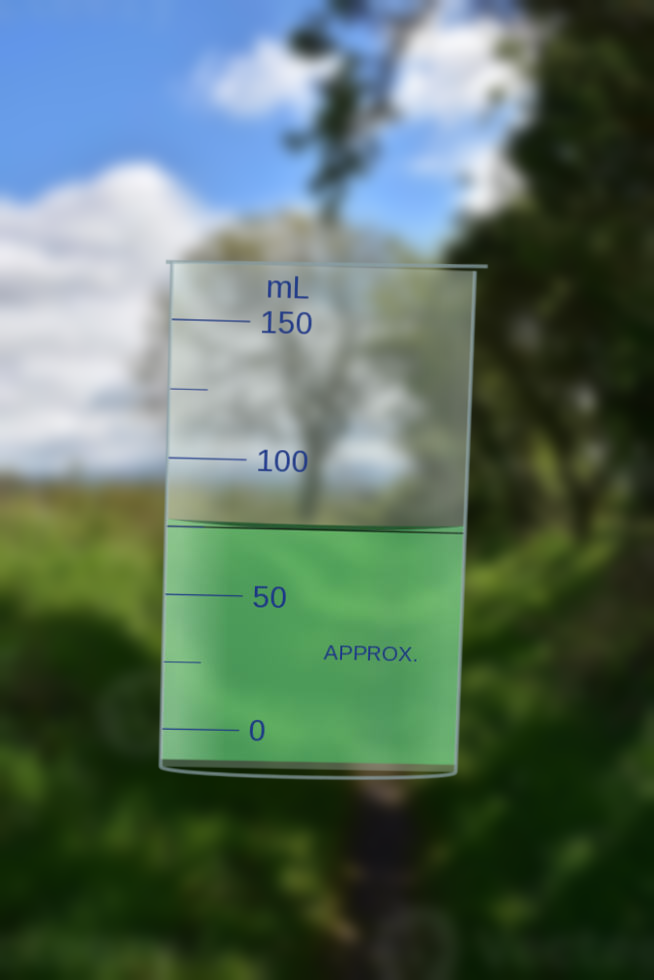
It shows {"value": 75, "unit": "mL"}
